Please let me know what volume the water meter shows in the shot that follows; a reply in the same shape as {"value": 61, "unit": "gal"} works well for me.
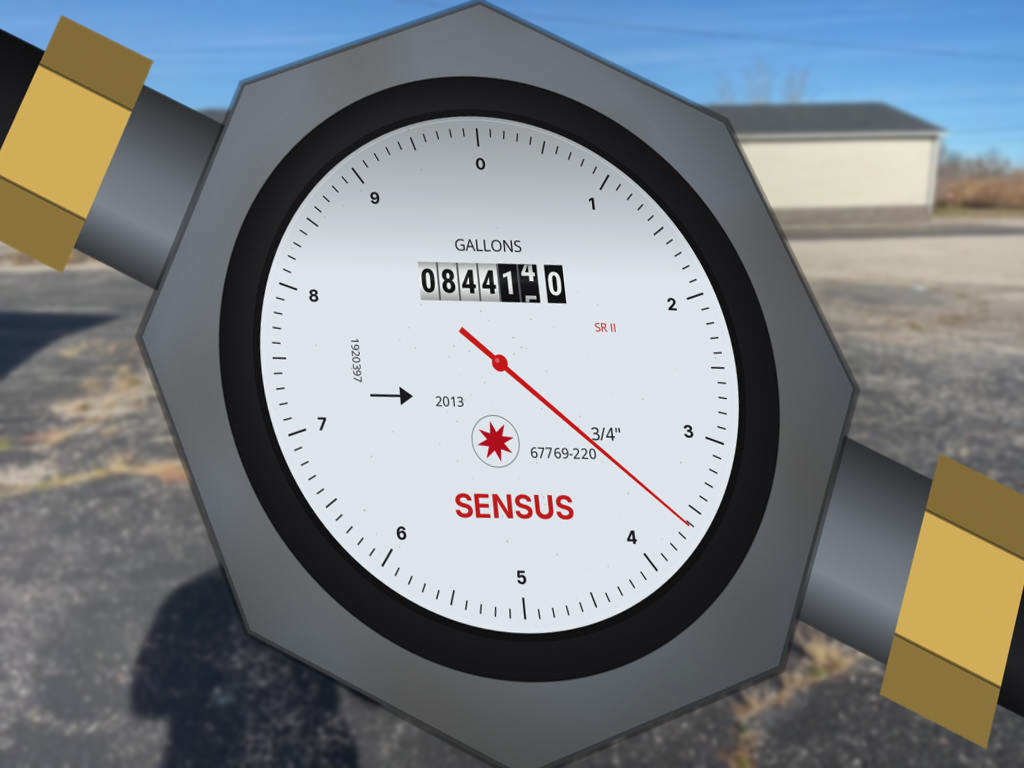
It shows {"value": 844143.6, "unit": "gal"}
